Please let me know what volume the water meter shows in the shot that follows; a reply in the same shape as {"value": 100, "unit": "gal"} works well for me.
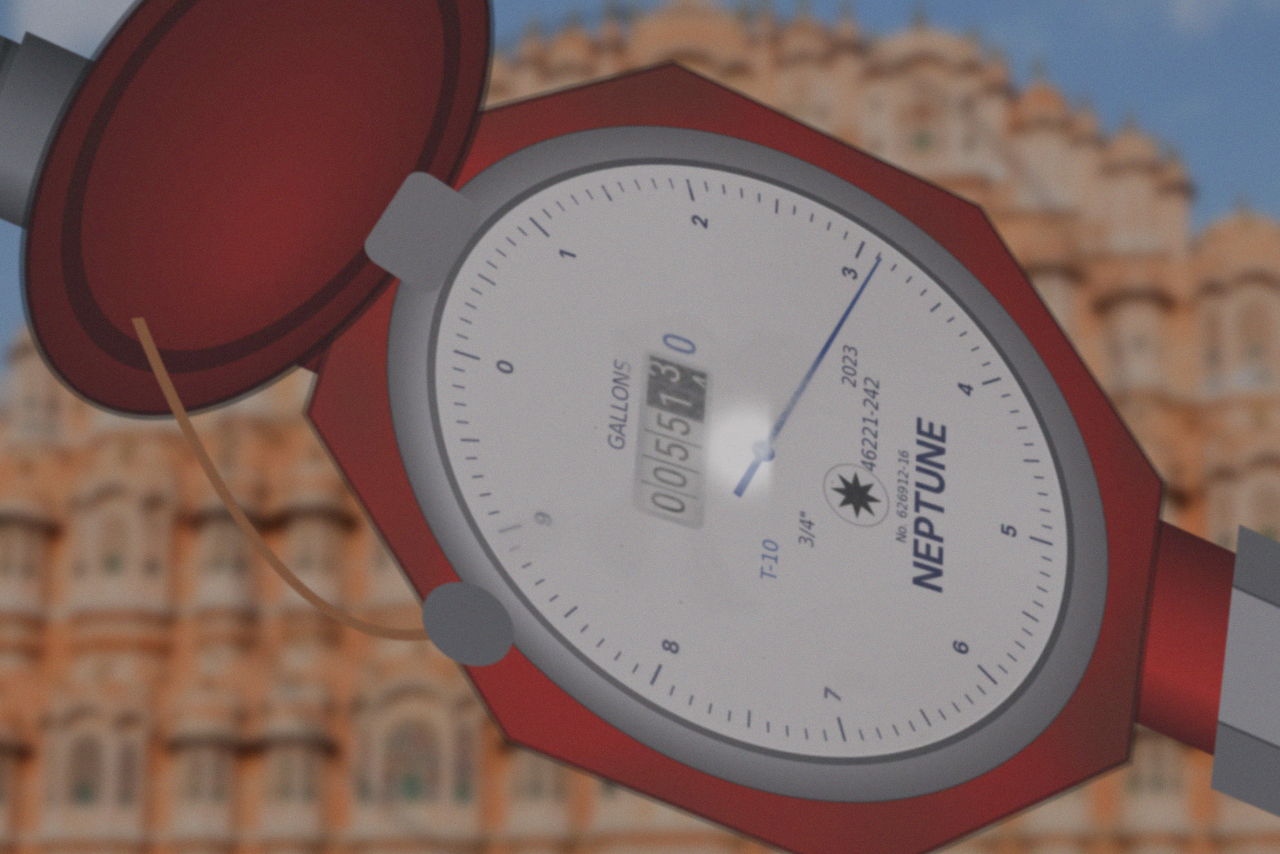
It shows {"value": 55133.1, "unit": "gal"}
